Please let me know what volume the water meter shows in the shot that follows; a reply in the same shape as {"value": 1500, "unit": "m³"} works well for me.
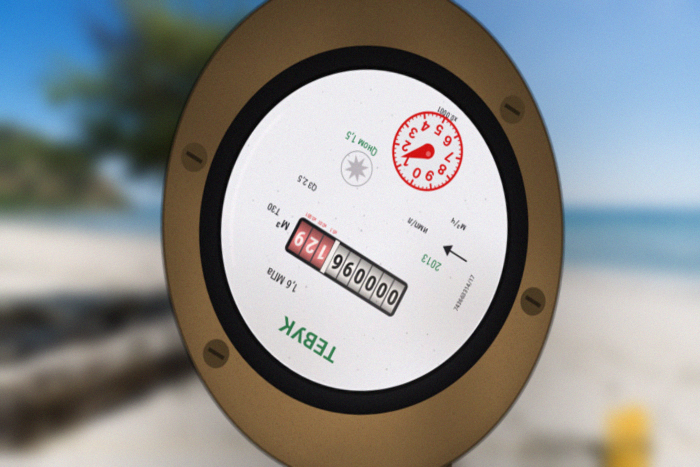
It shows {"value": 96.1291, "unit": "m³"}
